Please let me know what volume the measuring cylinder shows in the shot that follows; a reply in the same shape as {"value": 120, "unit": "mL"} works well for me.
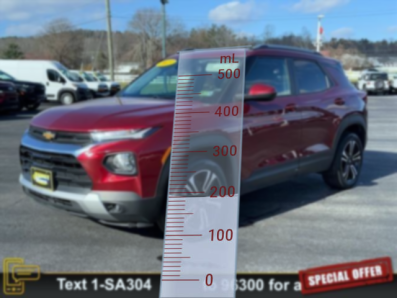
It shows {"value": 190, "unit": "mL"}
